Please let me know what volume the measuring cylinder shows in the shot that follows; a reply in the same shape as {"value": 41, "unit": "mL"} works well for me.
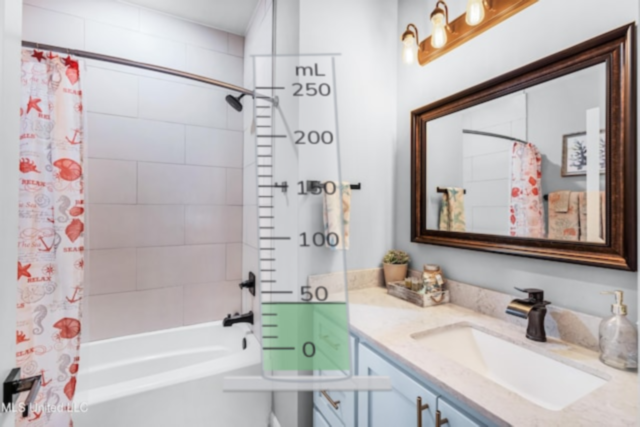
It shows {"value": 40, "unit": "mL"}
